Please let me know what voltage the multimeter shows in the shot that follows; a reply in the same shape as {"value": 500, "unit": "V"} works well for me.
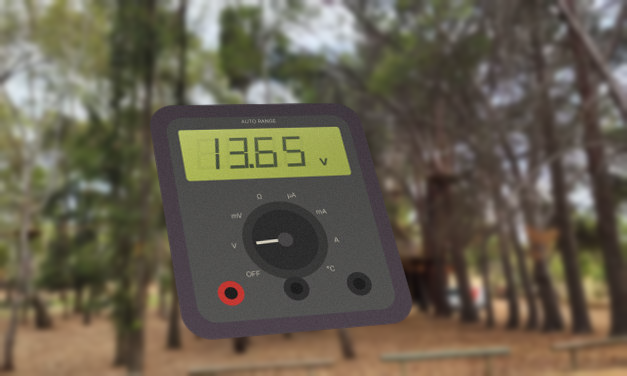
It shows {"value": 13.65, "unit": "V"}
